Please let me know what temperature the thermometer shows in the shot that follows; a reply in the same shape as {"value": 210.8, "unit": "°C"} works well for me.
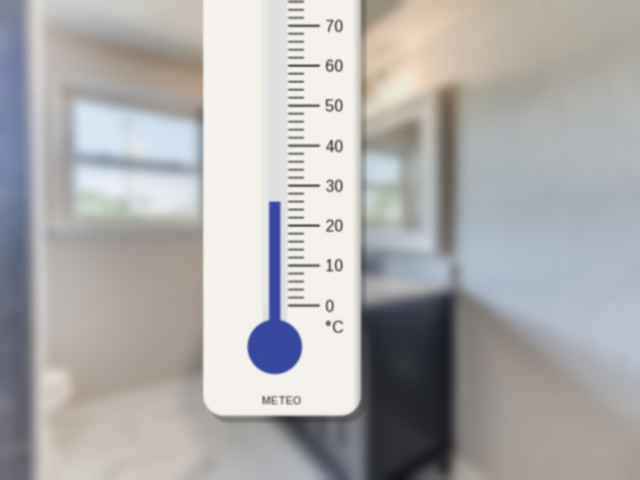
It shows {"value": 26, "unit": "°C"}
